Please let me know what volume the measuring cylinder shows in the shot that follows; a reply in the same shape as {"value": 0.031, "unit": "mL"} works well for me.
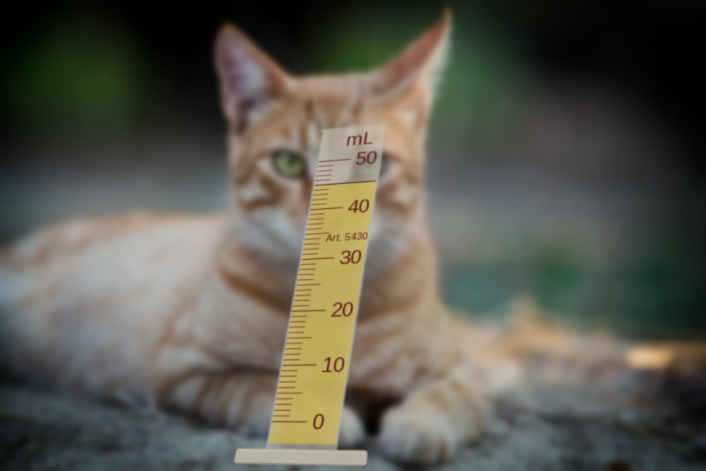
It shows {"value": 45, "unit": "mL"}
